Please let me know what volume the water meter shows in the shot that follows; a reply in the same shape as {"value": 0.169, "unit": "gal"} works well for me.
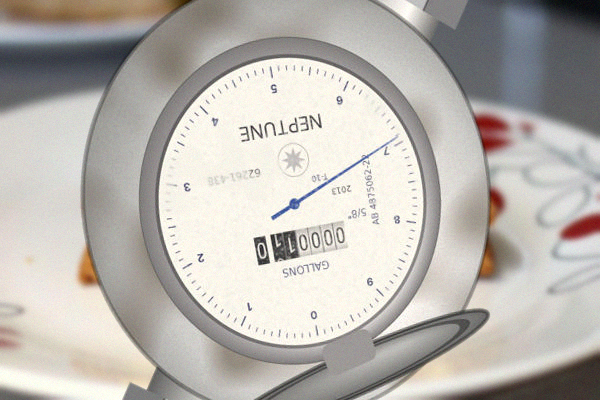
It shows {"value": 106.9, "unit": "gal"}
